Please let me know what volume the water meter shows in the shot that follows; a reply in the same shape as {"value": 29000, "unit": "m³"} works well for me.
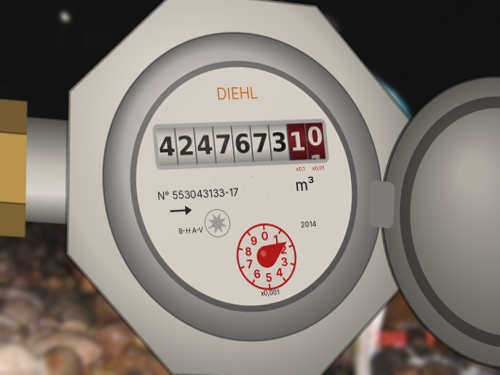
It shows {"value": 4247673.101, "unit": "m³"}
